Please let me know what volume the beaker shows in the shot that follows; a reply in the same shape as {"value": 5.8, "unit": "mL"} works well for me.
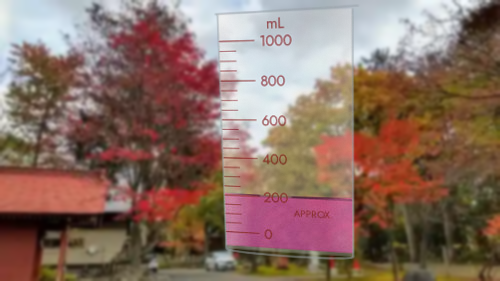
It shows {"value": 200, "unit": "mL"}
